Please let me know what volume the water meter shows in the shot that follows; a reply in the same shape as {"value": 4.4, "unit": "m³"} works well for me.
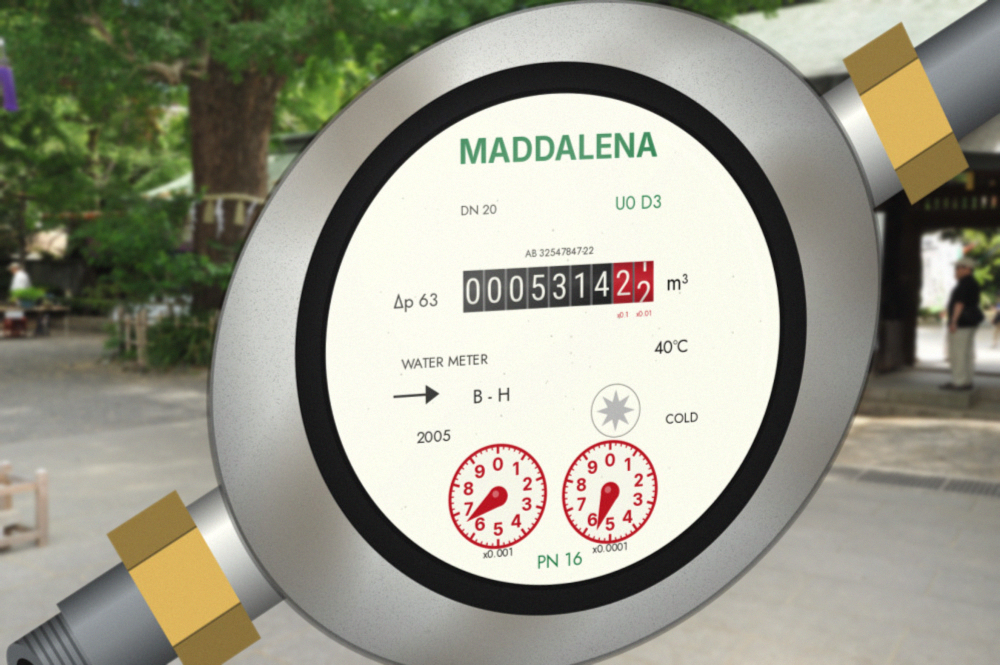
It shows {"value": 5314.2165, "unit": "m³"}
